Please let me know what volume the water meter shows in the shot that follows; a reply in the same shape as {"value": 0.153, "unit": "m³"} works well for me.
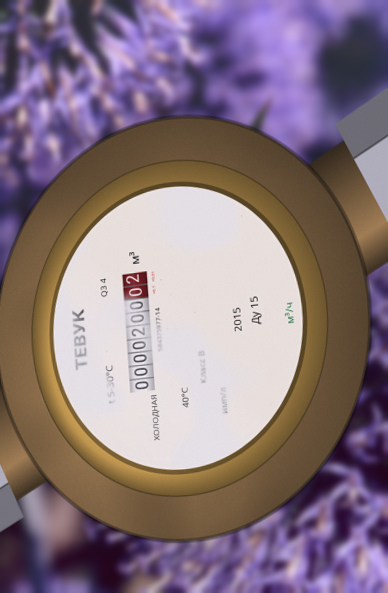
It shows {"value": 200.02, "unit": "m³"}
